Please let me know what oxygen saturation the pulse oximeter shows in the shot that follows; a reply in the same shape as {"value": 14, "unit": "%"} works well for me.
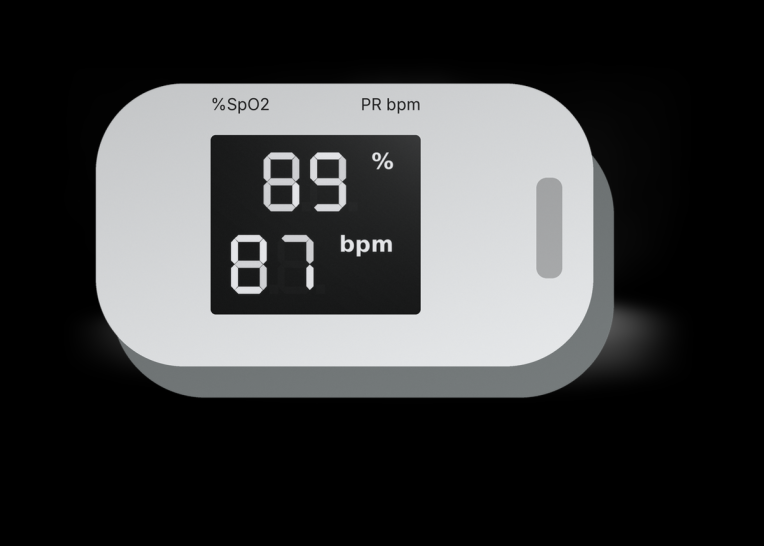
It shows {"value": 89, "unit": "%"}
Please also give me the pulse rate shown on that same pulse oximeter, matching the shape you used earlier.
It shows {"value": 87, "unit": "bpm"}
